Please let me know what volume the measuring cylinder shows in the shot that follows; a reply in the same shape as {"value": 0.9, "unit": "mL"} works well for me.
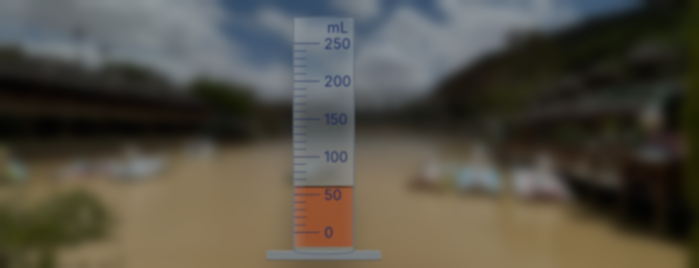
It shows {"value": 60, "unit": "mL"}
